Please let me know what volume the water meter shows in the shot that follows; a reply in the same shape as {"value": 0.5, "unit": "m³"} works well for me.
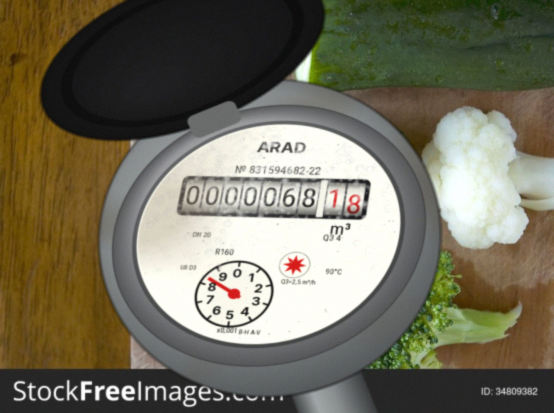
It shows {"value": 68.178, "unit": "m³"}
